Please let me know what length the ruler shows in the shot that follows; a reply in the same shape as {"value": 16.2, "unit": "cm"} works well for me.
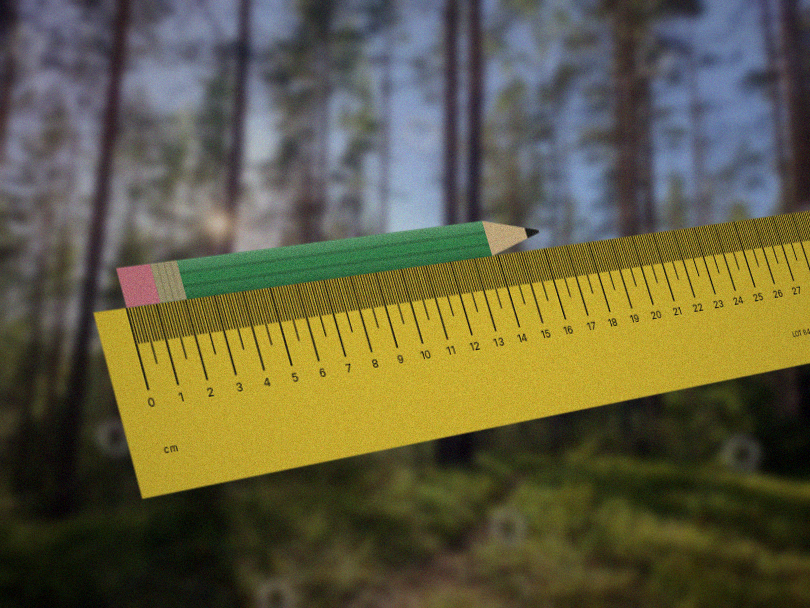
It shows {"value": 16, "unit": "cm"}
